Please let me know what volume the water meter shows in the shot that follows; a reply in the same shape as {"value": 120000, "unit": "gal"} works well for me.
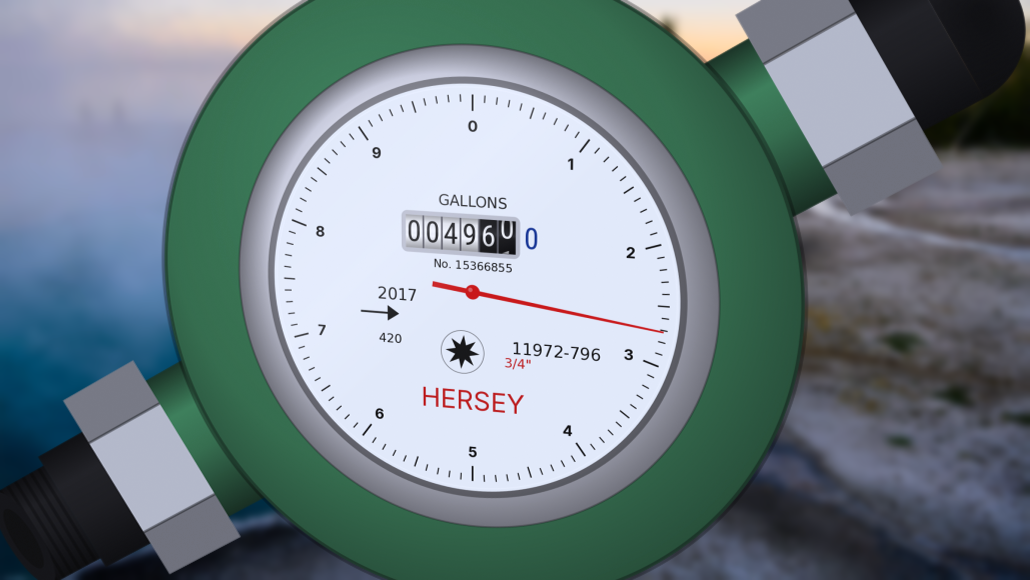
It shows {"value": 49602.7, "unit": "gal"}
